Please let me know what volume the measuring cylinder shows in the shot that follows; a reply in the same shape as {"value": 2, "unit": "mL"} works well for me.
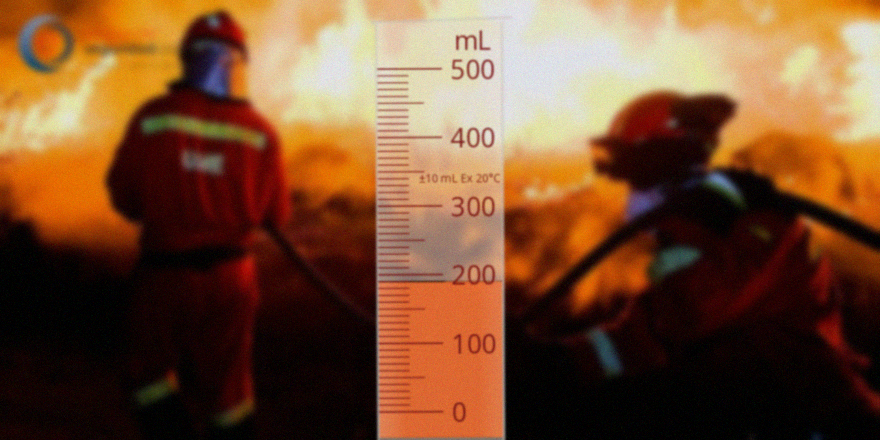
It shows {"value": 190, "unit": "mL"}
